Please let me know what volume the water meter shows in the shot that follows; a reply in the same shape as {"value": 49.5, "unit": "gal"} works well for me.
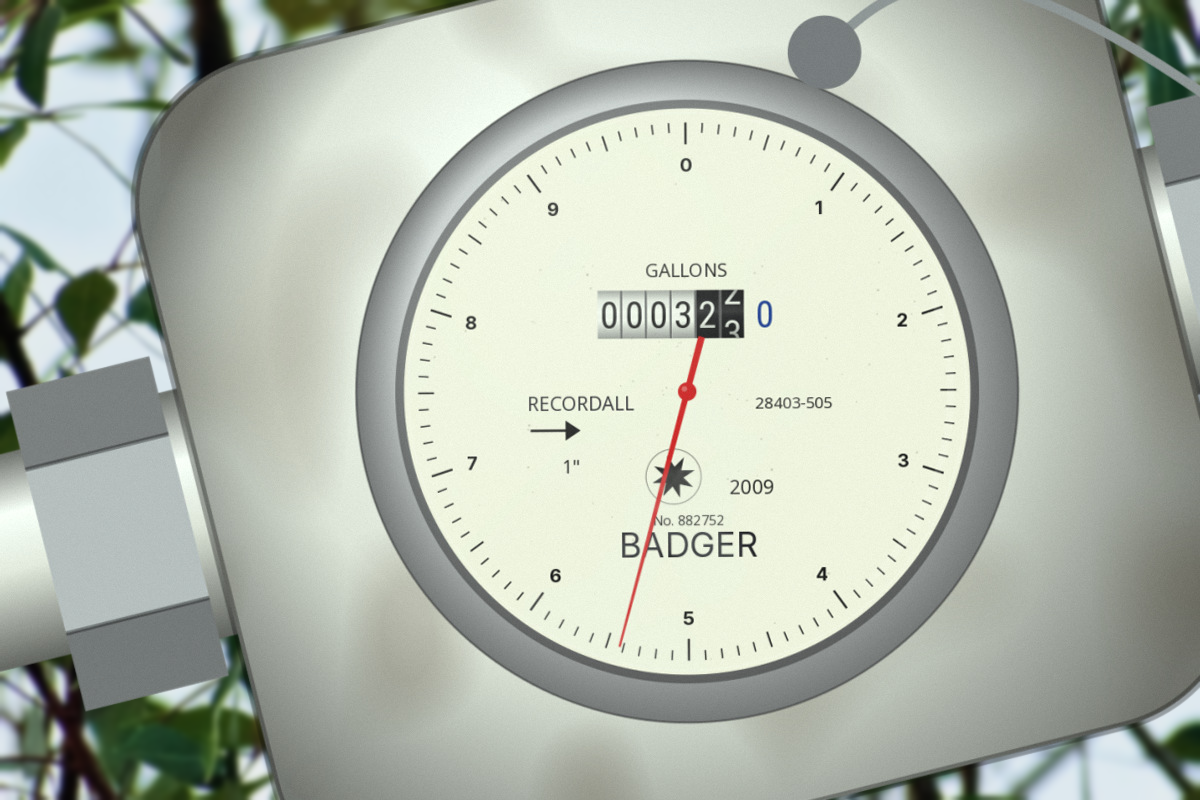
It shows {"value": 3225.4, "unit": "gal"}
